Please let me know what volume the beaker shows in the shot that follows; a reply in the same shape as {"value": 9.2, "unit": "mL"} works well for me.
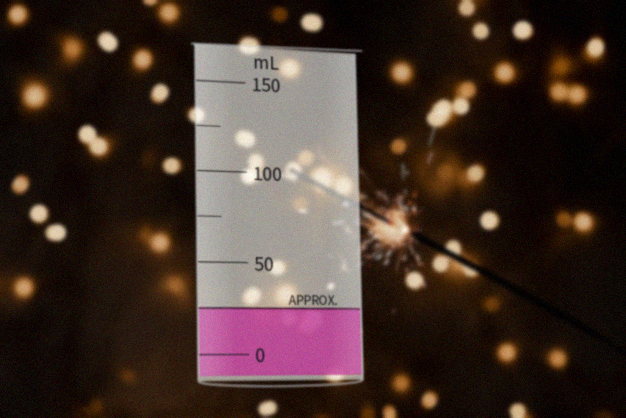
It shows {"value": 25, "unit": "mL"}
